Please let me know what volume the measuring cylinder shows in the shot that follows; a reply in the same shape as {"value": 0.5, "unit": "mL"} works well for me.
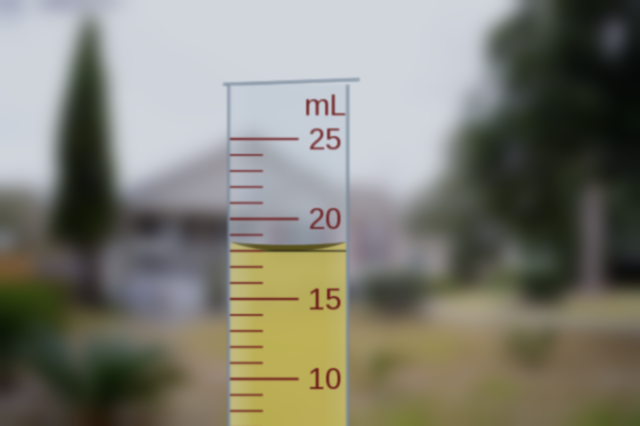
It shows {"value": 18, "unit": "mL"}
